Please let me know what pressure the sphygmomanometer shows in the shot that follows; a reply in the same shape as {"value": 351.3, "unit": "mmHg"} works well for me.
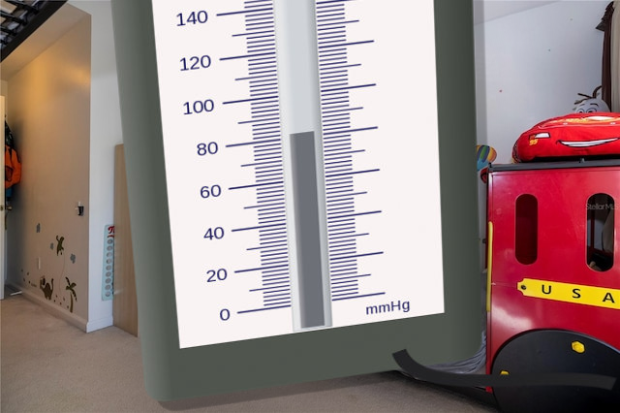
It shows {"value": 82, "unit": "mmHg"}
